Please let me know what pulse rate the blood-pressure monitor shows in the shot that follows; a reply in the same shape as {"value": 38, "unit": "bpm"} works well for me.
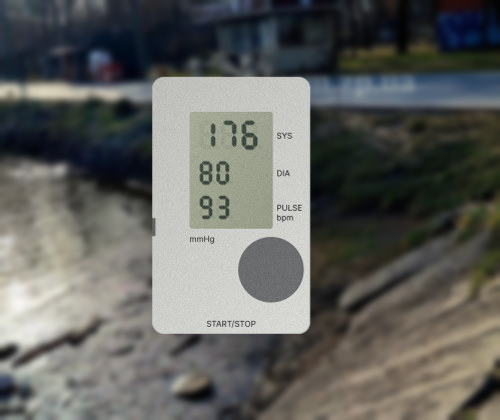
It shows {"value": 93, "unit": "bpm"}
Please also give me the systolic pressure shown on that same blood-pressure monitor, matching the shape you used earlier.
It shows {"value": 176, "unit": "mmHg"}
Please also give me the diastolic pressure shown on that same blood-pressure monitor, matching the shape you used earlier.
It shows {"value": 80, "unit": "mmHg"}
